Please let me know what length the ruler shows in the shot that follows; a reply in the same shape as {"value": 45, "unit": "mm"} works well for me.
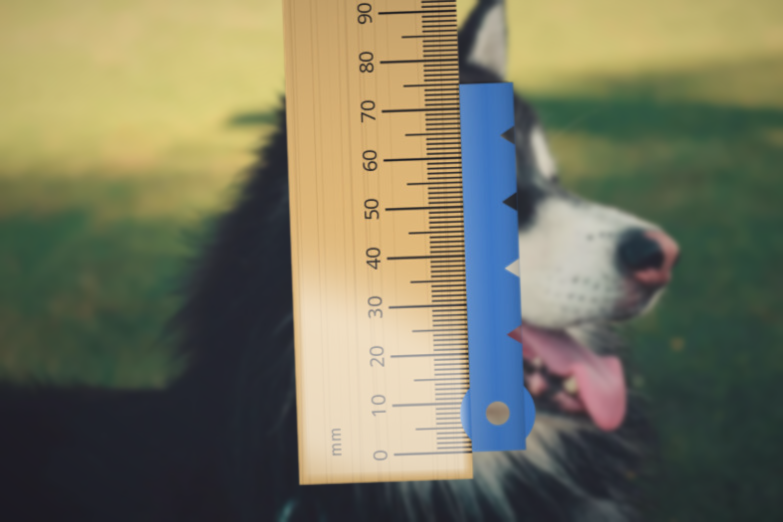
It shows {"value": 75, "unit": "mm"}
